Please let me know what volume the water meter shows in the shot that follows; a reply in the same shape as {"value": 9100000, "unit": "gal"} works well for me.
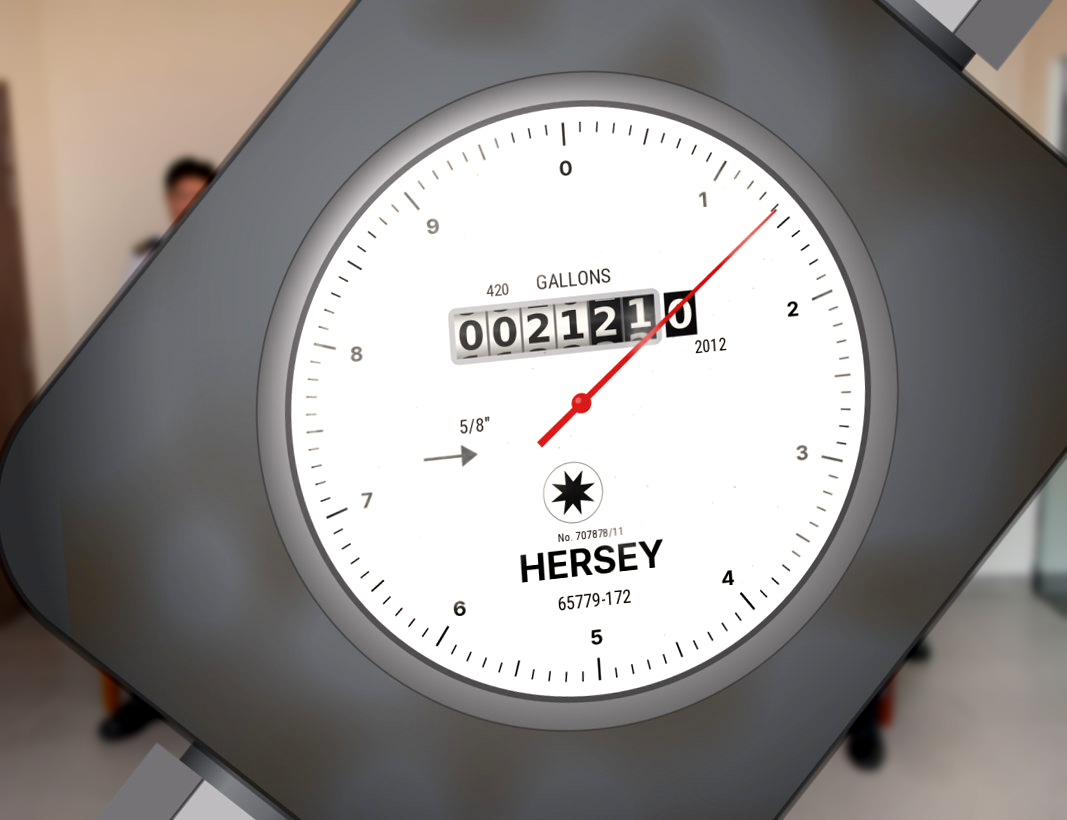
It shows {"value": 21211.4, "unit": "gal"}
